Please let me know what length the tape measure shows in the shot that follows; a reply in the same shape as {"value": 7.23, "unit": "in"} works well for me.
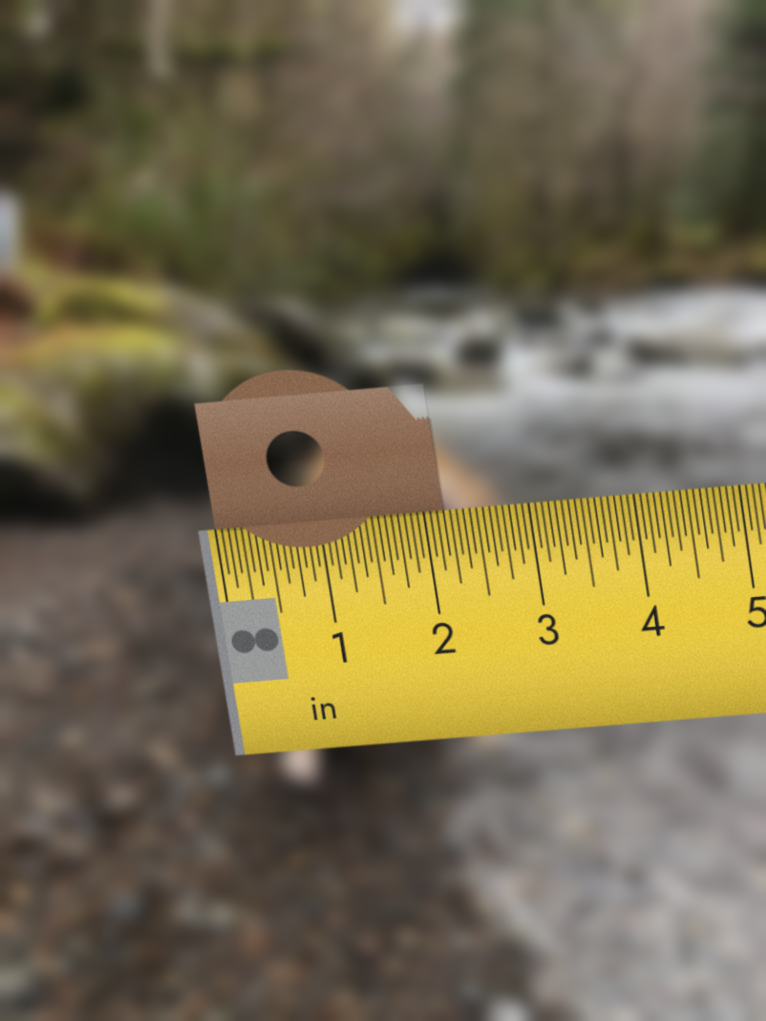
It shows {"value": 2.1875, "unit": "in"}
